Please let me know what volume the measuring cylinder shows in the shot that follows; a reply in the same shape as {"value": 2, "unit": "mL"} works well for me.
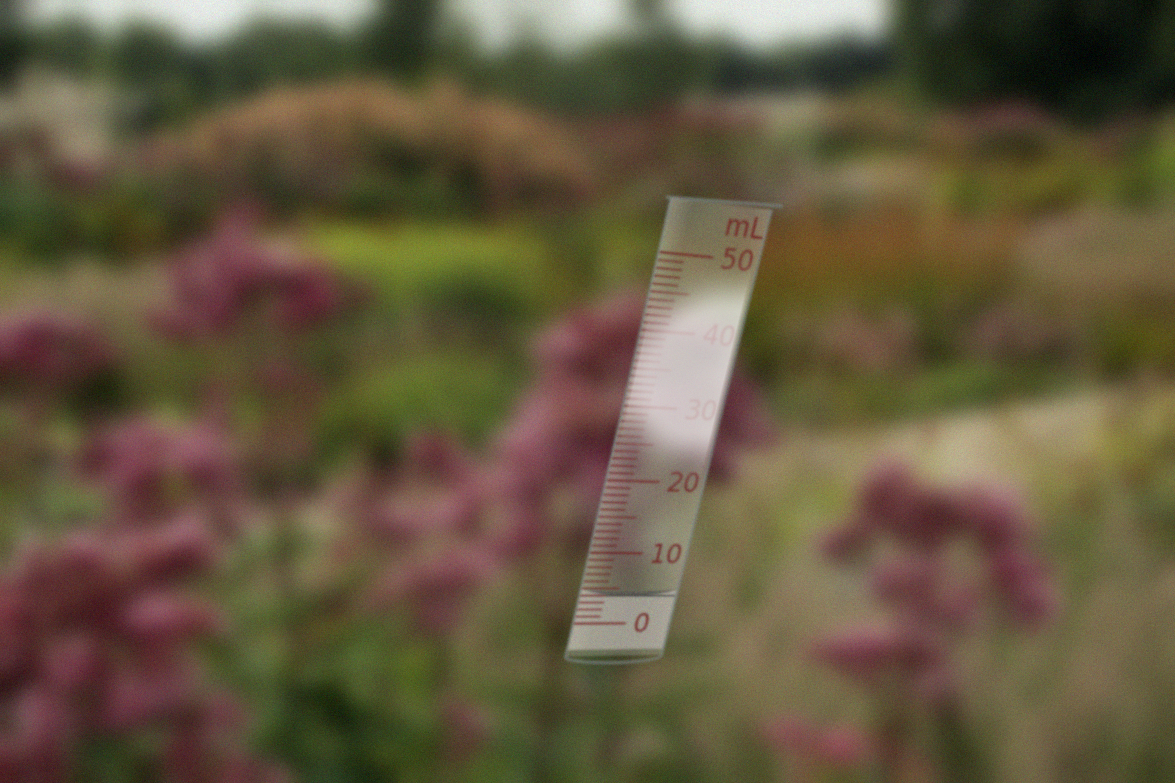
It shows {"value": 4, "unit": "mL"}
